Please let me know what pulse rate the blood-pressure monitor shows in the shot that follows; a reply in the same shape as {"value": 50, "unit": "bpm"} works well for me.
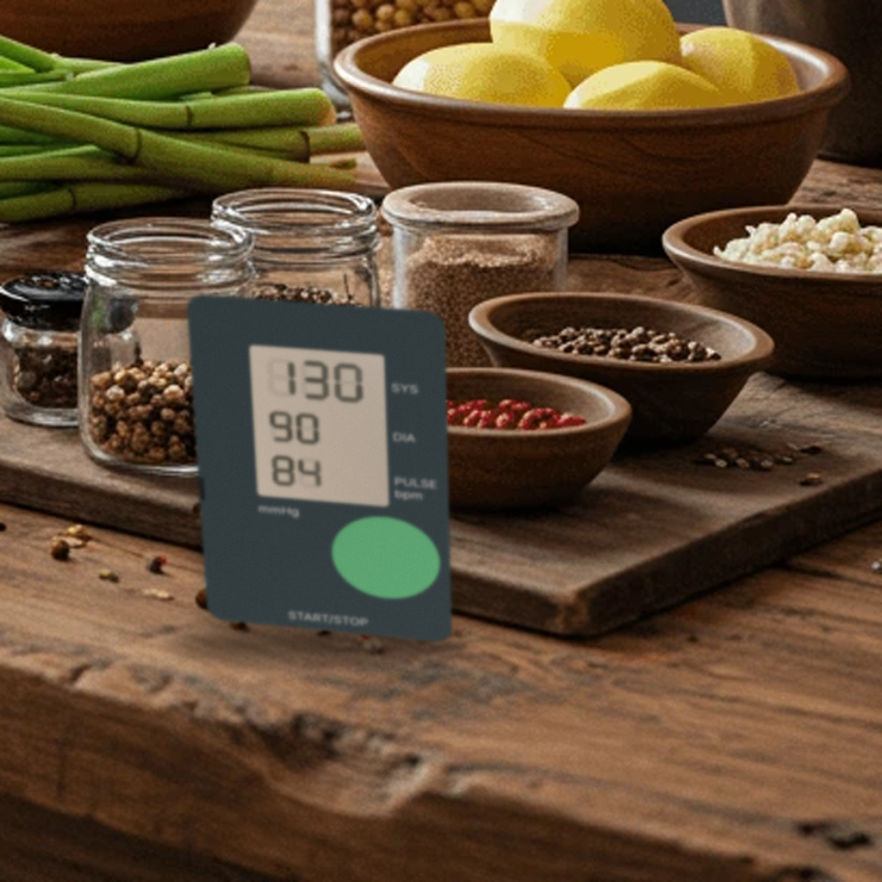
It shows {"value": 84, "unit": "bpm"}
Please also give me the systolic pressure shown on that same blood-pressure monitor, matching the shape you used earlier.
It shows {"value": 130, "unit": "mmHg"}
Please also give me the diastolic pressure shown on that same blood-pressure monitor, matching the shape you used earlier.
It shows {"value": 90, "unit": "mmHg"}
